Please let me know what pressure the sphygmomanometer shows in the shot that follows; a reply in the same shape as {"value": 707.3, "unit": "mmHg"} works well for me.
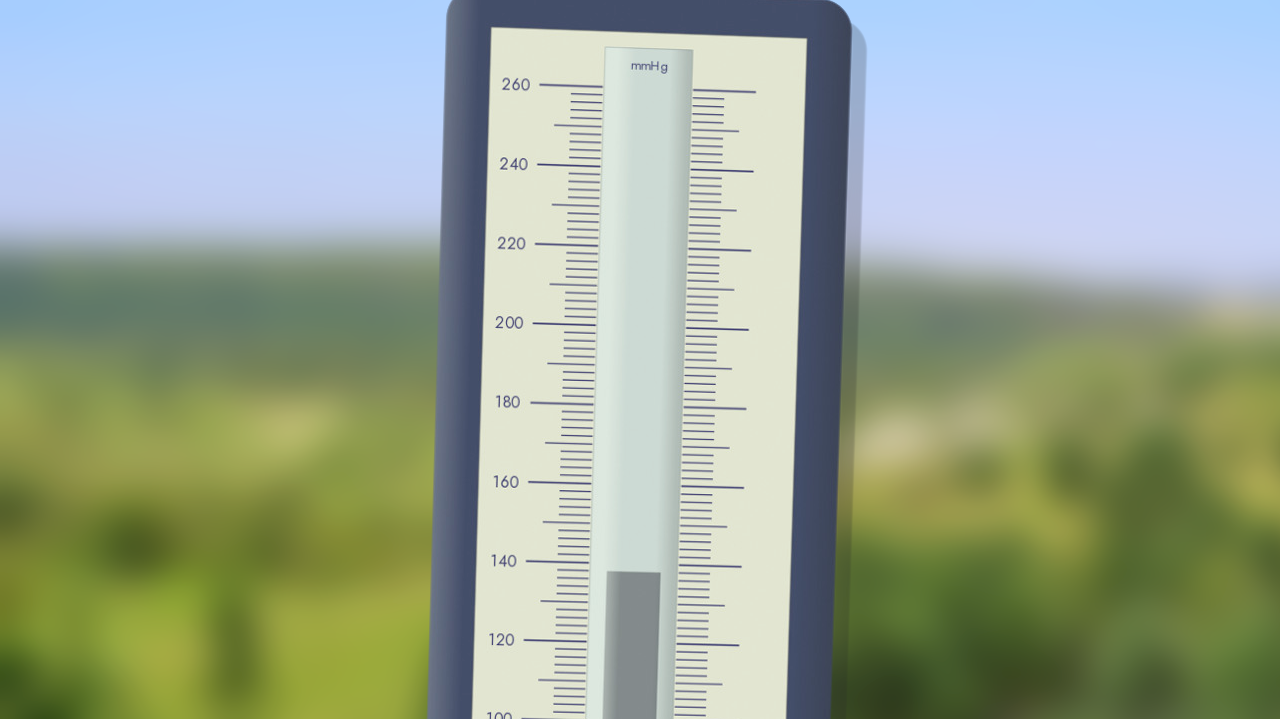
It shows {"value": 138, "unit": "mmHg"}
